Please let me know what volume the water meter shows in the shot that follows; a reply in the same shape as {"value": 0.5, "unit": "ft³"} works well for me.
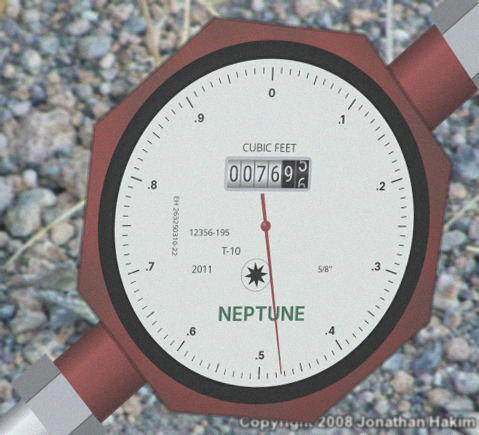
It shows {"value": 7695.47, "unit": "ft³"}
